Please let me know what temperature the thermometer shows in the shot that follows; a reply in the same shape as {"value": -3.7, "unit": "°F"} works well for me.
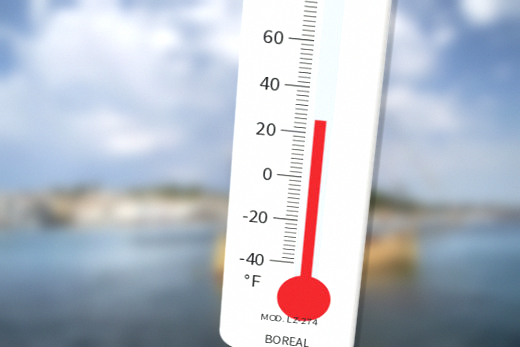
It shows {"value": 26, "unit": "°F"}
